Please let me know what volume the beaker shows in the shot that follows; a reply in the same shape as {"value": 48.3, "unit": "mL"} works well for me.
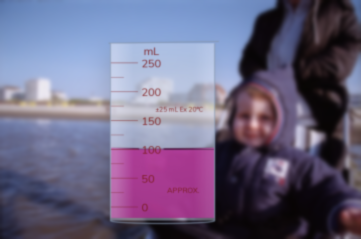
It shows {"value": 100, "unit": "mL"}
